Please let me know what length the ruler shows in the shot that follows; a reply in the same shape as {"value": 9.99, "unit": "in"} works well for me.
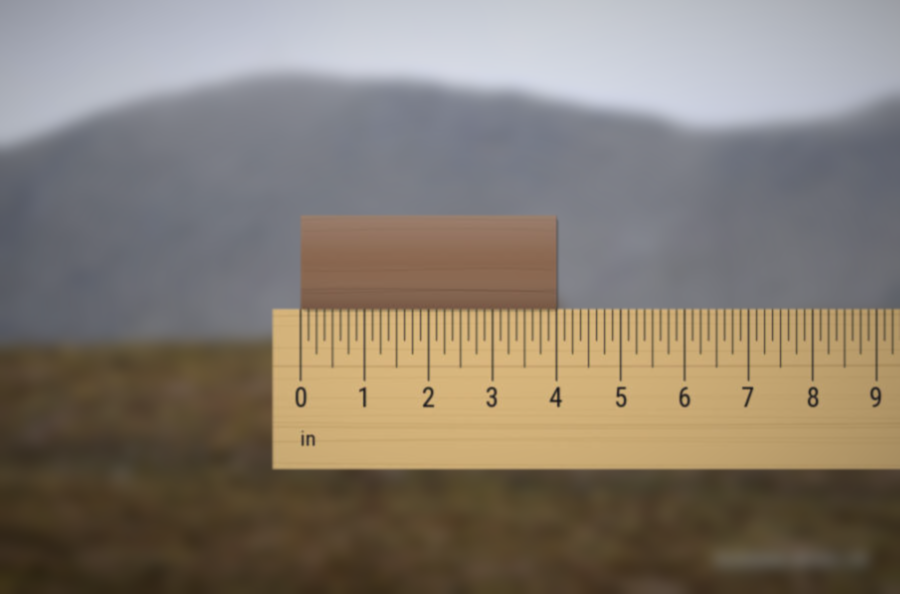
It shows {"value": 4, "unit": "in"}
